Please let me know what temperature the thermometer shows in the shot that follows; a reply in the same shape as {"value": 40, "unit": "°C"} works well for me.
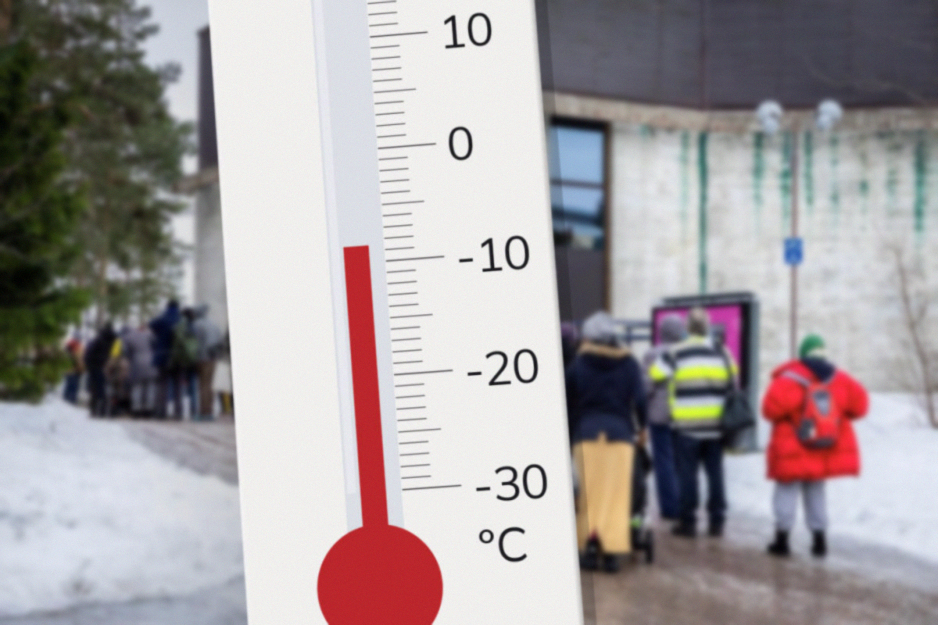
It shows {"value": -8.5, "unit": "°C"}
